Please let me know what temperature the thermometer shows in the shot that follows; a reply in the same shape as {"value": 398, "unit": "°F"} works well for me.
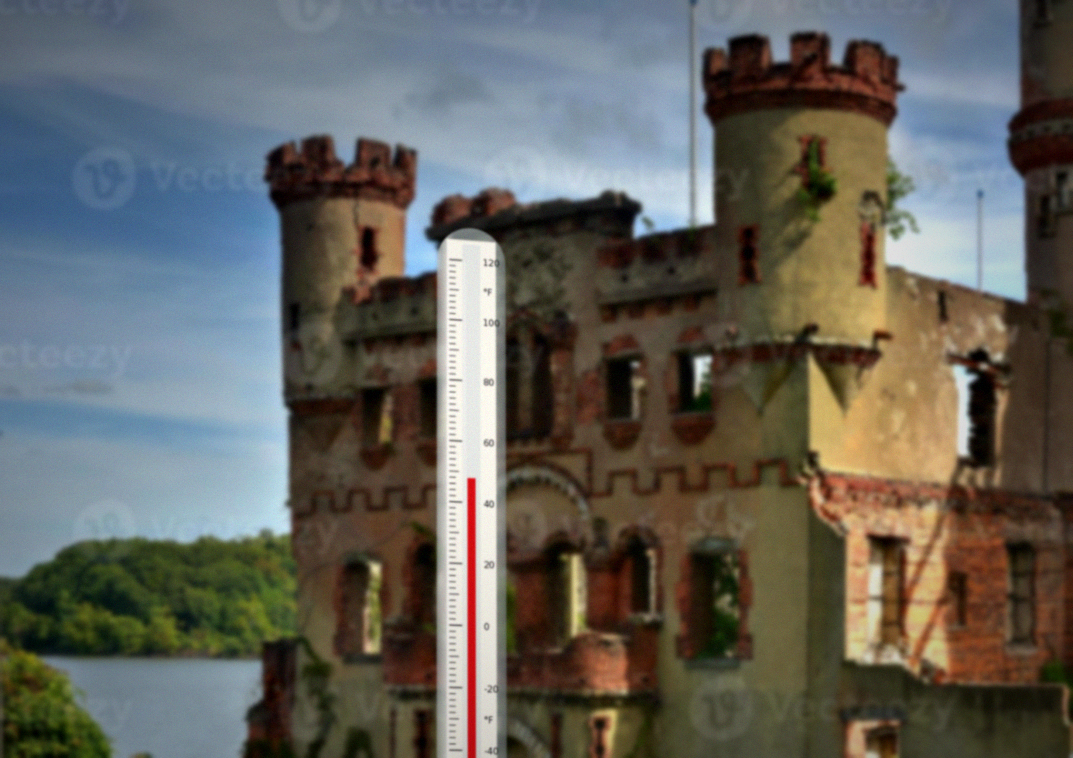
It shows {"value": 48, "unit": "°F"}
